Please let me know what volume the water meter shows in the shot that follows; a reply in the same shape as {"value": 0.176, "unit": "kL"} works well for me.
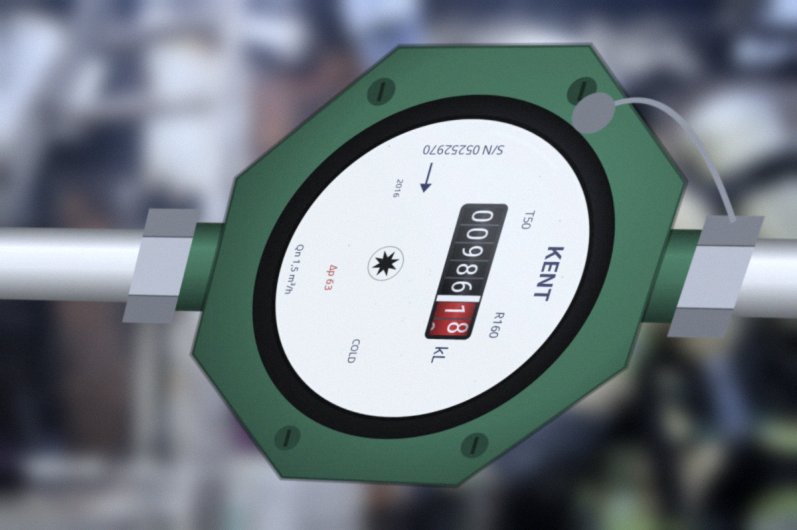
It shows {"value": 986.18, "unit": "kL"}
